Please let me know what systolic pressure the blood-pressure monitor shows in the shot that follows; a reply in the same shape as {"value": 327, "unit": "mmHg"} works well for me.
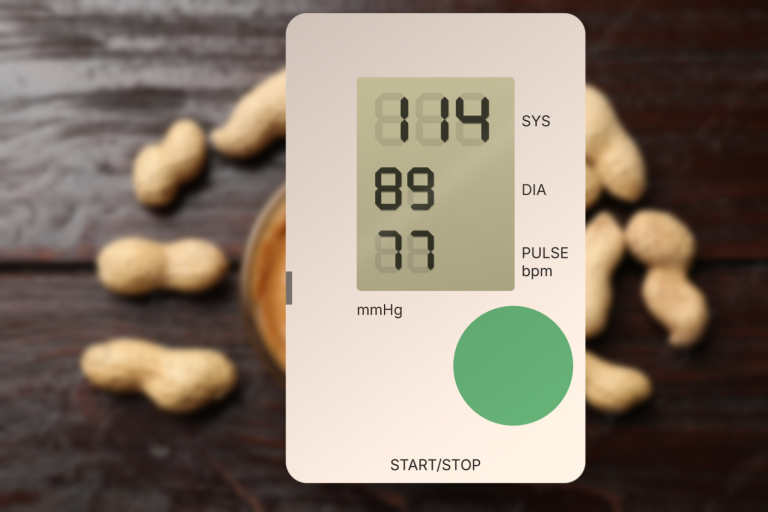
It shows {"value": 114, "unit": "mmHg"}
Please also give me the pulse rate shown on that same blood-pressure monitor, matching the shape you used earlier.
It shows {"value": 77, "unit": "bpm"}
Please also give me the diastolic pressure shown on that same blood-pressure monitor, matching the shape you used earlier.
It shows {"value": 89, "unit": "mmHg"}
